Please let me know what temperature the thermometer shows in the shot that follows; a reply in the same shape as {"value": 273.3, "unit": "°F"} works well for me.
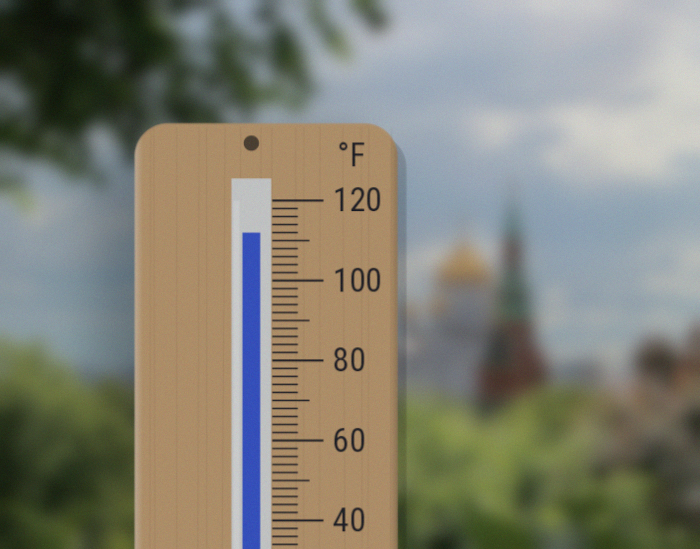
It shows {"value": 112, "unit": "°F"}
